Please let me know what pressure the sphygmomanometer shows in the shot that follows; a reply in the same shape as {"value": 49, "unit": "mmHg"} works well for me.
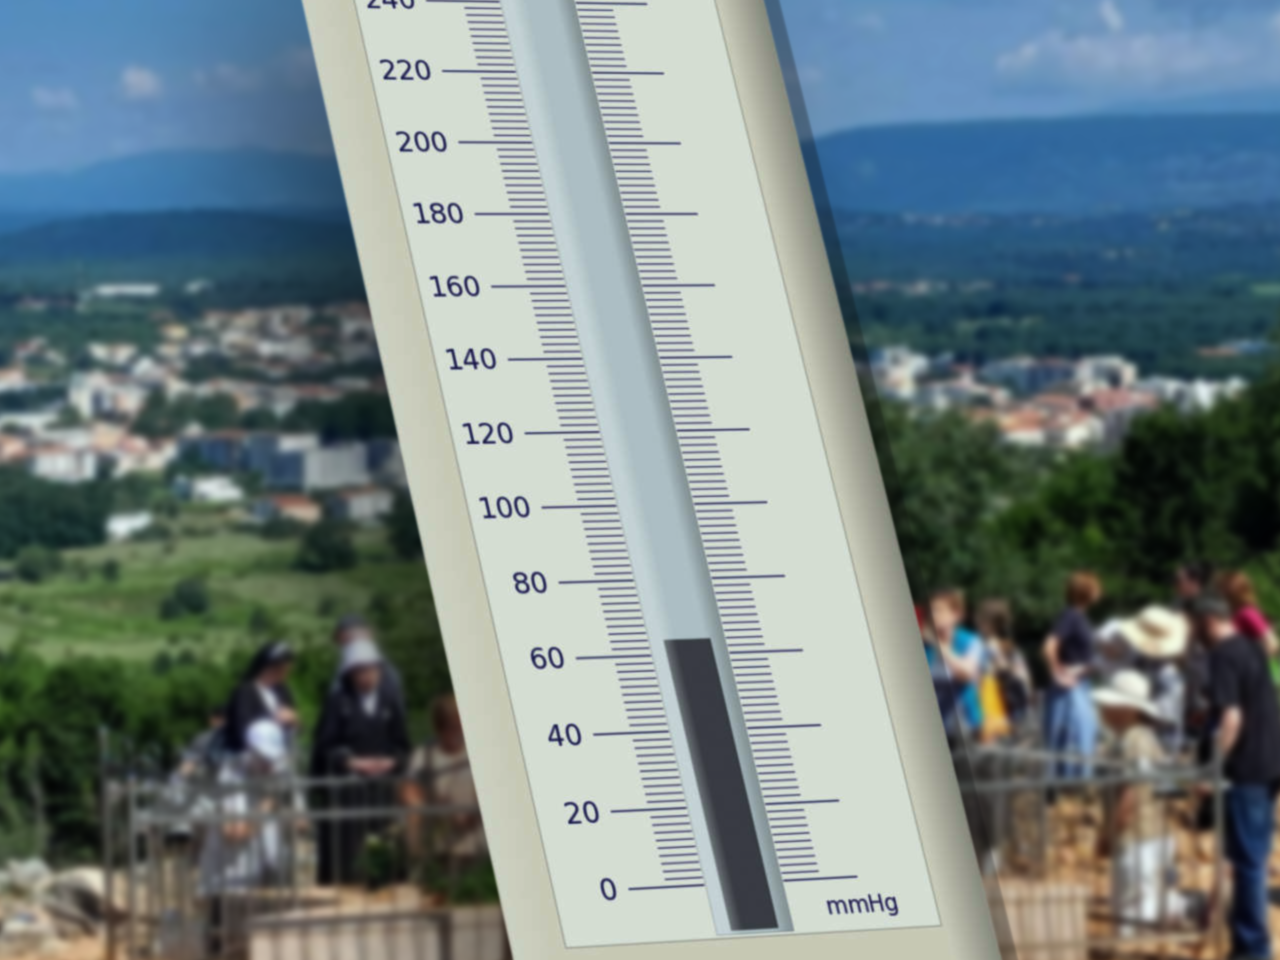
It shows {"value": 64, "unit": "mmHg"}
